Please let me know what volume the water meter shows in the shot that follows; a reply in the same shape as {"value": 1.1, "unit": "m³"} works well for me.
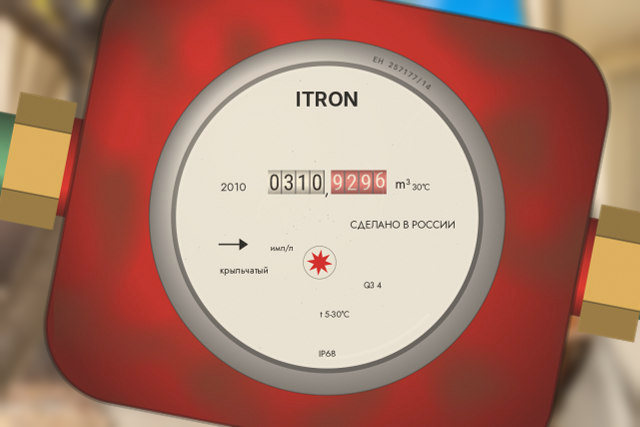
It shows {"value": 310.9296, "unit": "m³"}
